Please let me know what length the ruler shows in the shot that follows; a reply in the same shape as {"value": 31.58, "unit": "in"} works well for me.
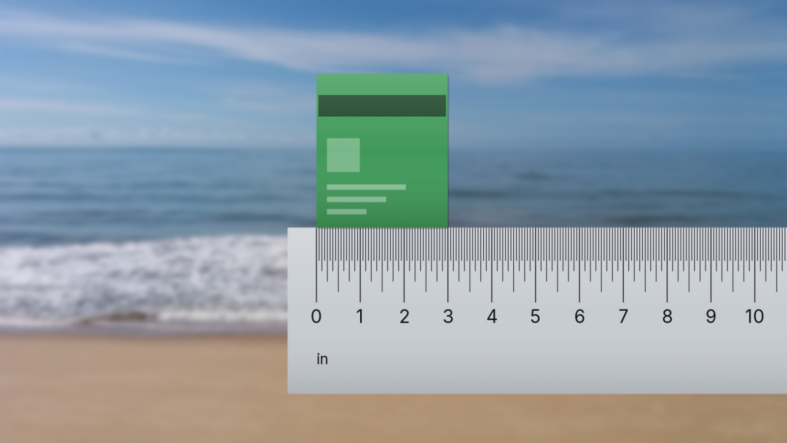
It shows {"value": 3, "unit": "in"}
